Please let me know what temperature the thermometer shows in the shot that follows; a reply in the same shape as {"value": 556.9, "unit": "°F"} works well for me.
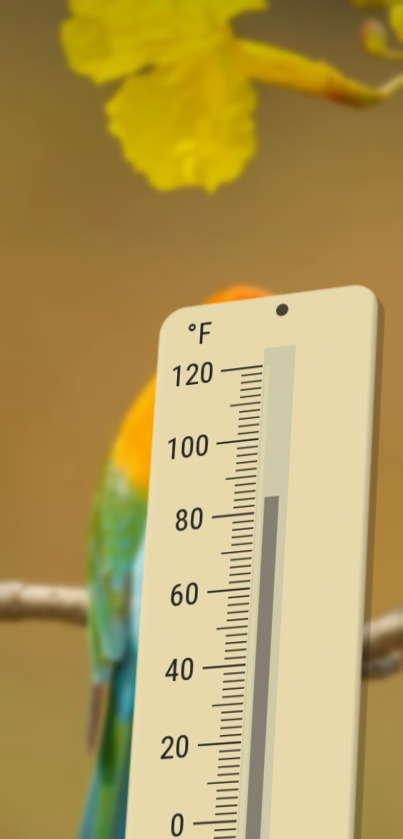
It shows {"value": 84, "unit": "°F"}
